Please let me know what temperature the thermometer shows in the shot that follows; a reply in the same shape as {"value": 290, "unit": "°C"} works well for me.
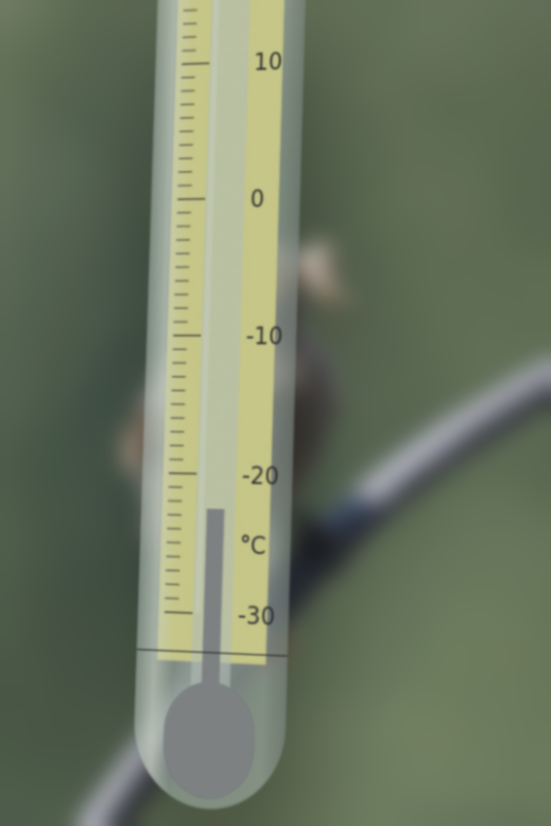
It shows {"value": -22.5, "unit": "°C"}
